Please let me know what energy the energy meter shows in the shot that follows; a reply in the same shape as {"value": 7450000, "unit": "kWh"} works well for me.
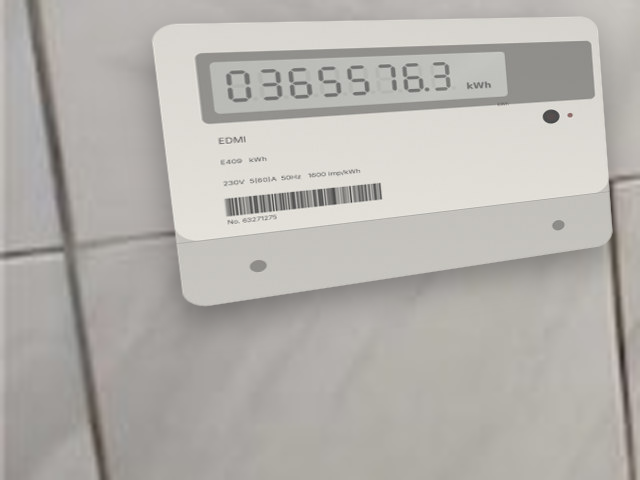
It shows {"value": 365576.3, "unit": "kWh"}
